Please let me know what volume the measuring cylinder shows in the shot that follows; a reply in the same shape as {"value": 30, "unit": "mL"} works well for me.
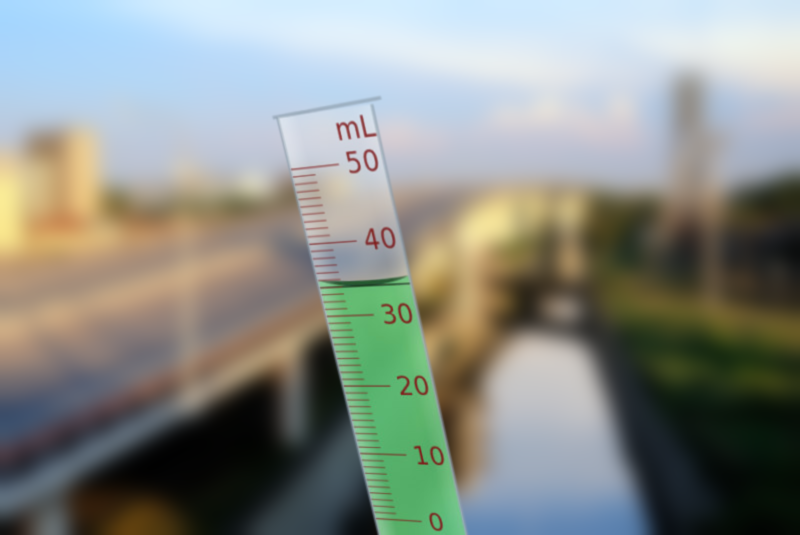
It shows {"value": 34, "unit": "mL"}
